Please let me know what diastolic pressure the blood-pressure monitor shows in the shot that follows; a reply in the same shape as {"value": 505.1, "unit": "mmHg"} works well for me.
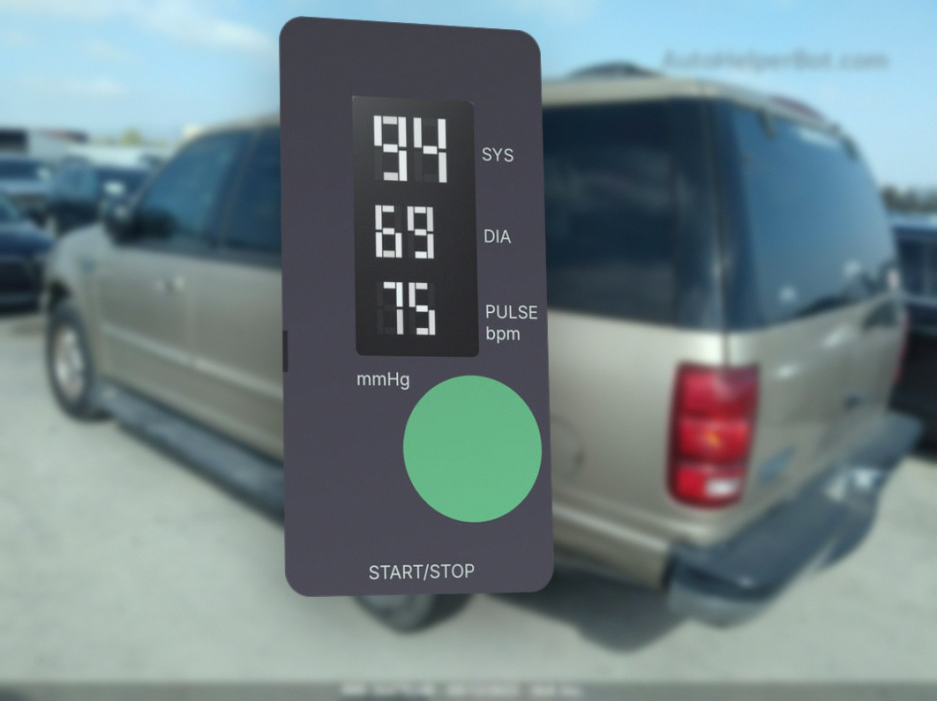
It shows {"value": 69, "unit": "mmHg"}
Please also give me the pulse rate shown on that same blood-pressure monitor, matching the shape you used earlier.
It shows {"value": 75, "unit": "bpm"}
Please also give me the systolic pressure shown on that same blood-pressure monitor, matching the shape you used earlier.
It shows {"value": 94, "unit": "mmHg"}
